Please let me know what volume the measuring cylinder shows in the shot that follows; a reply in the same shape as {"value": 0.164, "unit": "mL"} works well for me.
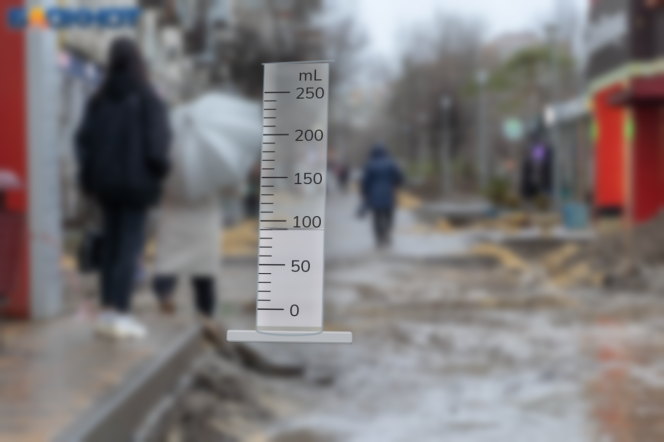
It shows {"value": 90, "unit": "mL"}
